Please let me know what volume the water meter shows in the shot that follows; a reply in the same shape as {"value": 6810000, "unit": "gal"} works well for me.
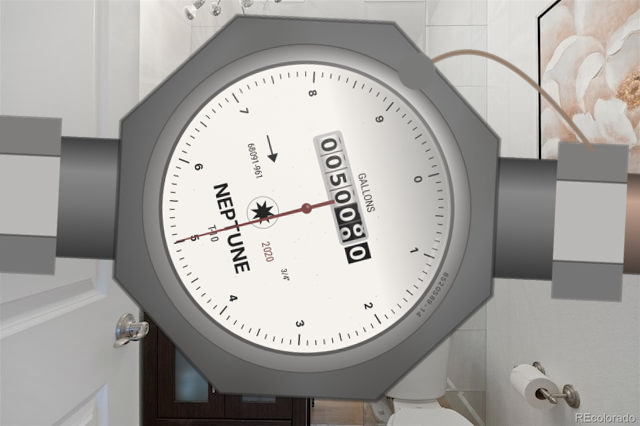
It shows {"value": 50085.0, "unit": "gal"}
